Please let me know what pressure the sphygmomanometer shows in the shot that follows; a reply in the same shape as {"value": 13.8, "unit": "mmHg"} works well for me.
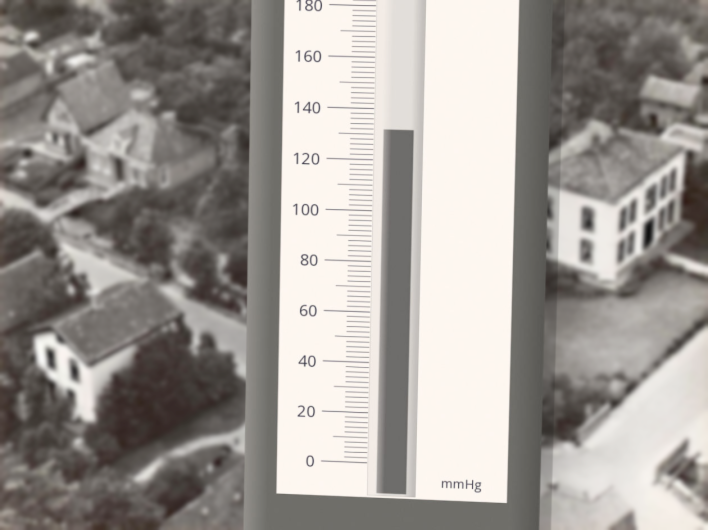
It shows {"value": 132, "unit": "mmHg"}
